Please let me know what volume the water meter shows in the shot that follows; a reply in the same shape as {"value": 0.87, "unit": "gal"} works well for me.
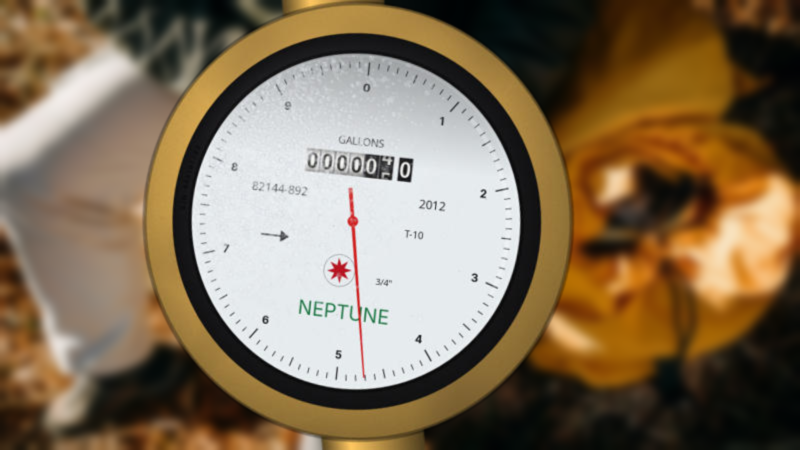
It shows {"value": 44.7, "unit": "gal"}
